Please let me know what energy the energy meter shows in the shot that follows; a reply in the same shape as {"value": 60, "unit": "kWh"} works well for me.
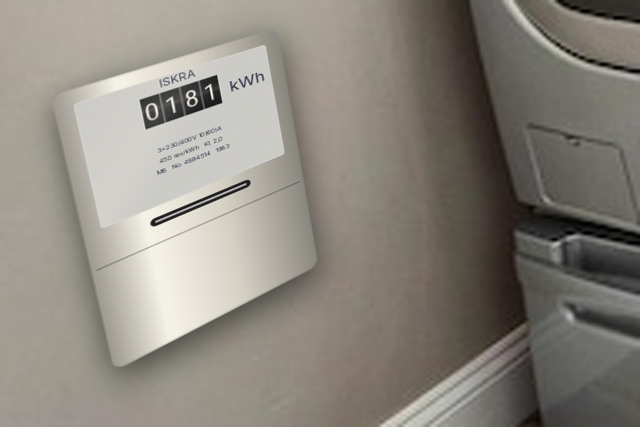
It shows {"value": 181, "unit": "kWh"}
